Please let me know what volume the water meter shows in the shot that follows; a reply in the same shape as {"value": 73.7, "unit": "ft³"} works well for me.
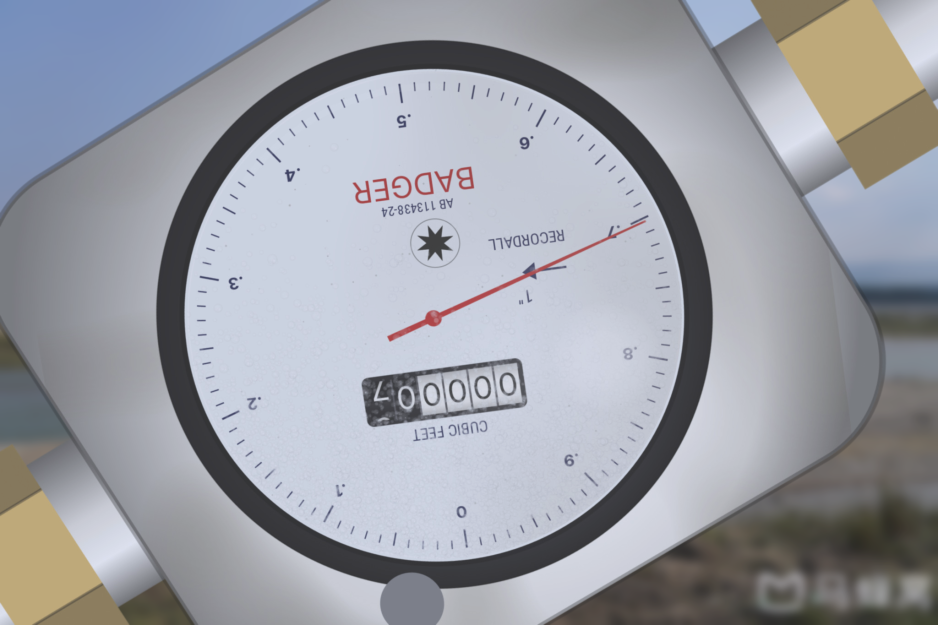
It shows {"value": 6.70, "unit": "ft³"}
